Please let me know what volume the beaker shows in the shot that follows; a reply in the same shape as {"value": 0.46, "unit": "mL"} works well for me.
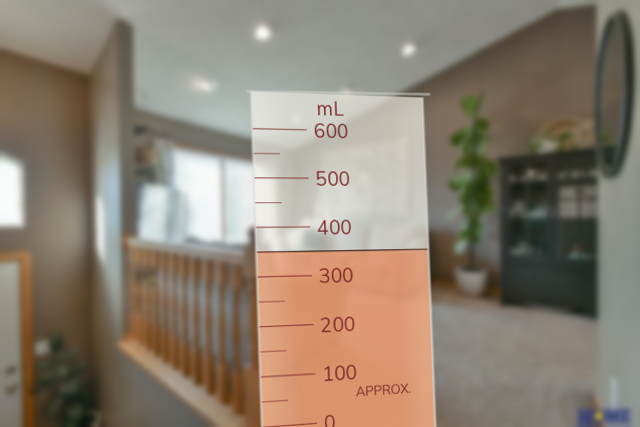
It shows {"value": 350, "unit": "mL"}
